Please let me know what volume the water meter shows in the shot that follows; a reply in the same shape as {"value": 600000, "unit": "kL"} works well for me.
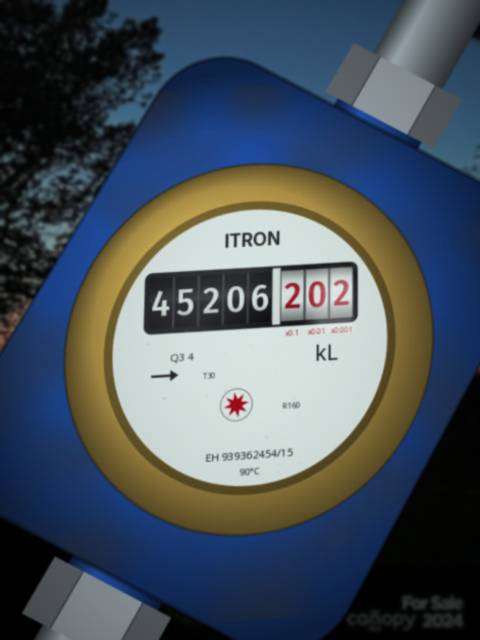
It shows {"value": 45206.202, "unit": "kL"}
